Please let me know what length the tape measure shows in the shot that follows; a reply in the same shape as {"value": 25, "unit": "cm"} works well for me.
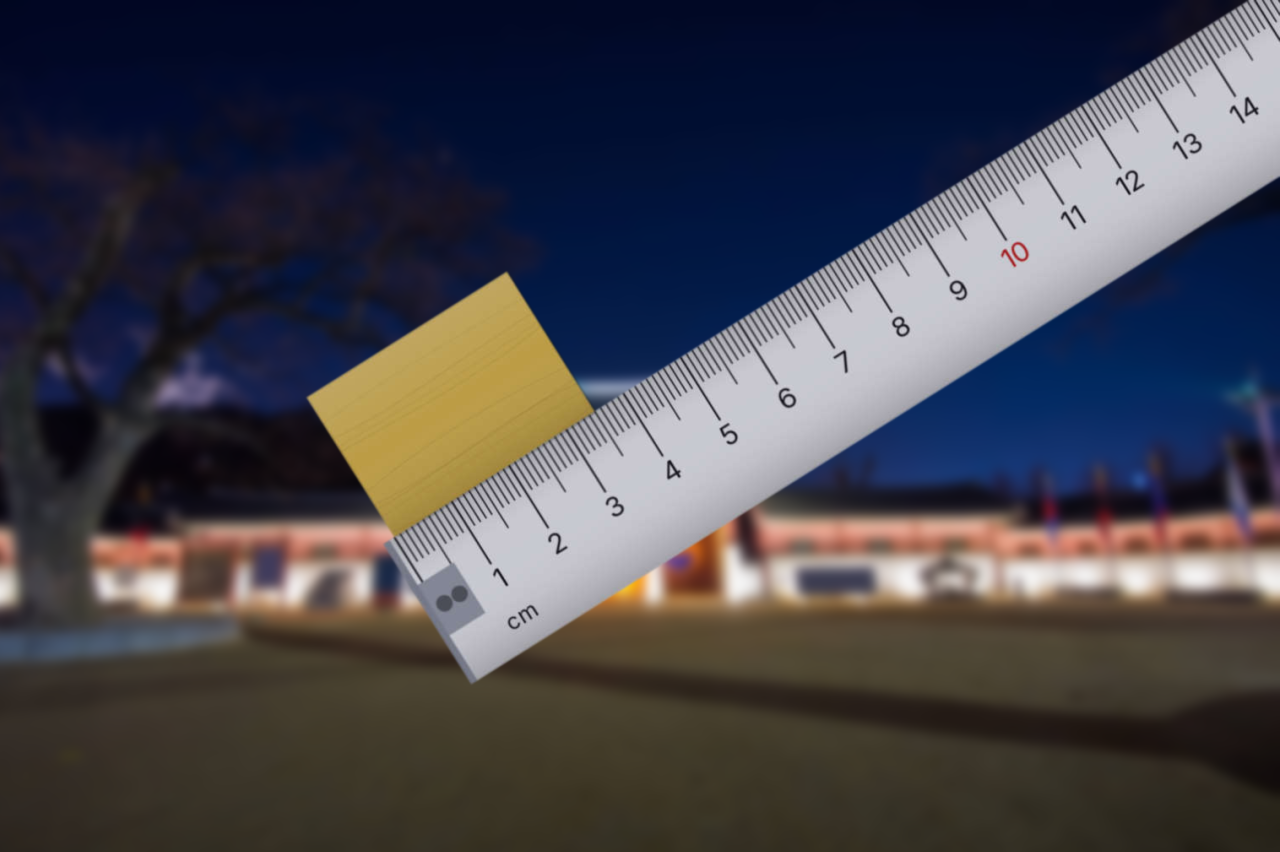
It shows {"value": 3.5, "unit": "cm"}
